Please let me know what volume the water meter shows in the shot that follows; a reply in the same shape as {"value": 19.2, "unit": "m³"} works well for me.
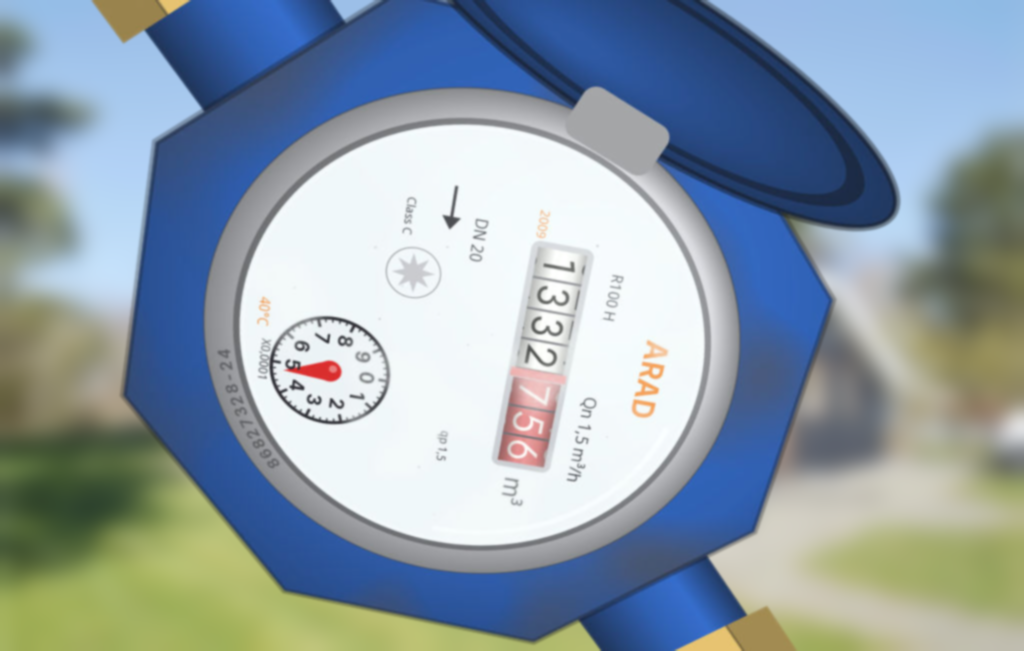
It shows {"value": 1332.7564, "unit": "m³"}
